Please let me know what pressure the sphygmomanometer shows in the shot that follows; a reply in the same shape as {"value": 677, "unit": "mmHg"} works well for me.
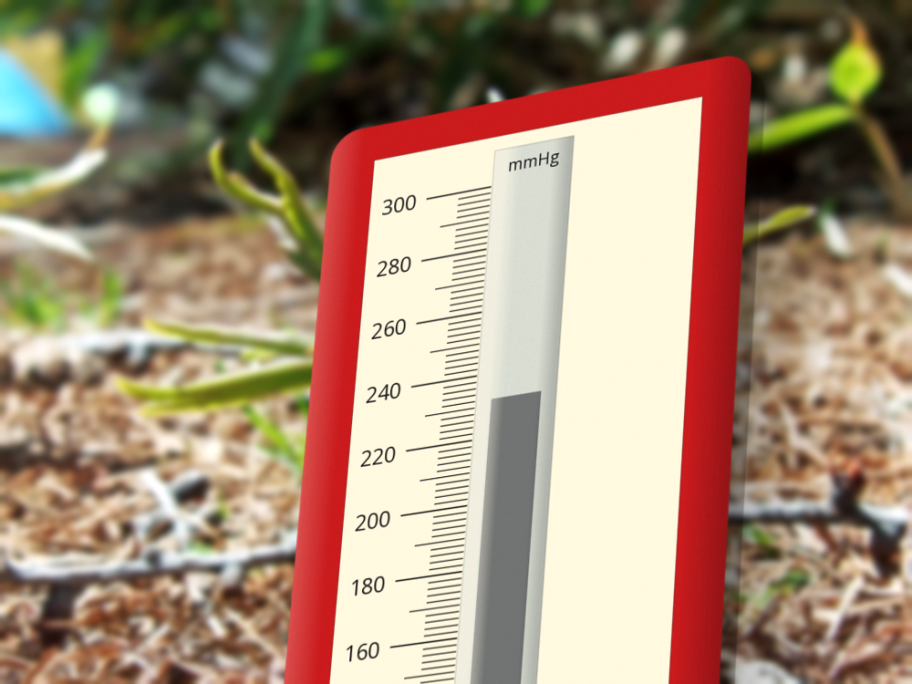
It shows {"value": 232, "unit": "mmHg"}
